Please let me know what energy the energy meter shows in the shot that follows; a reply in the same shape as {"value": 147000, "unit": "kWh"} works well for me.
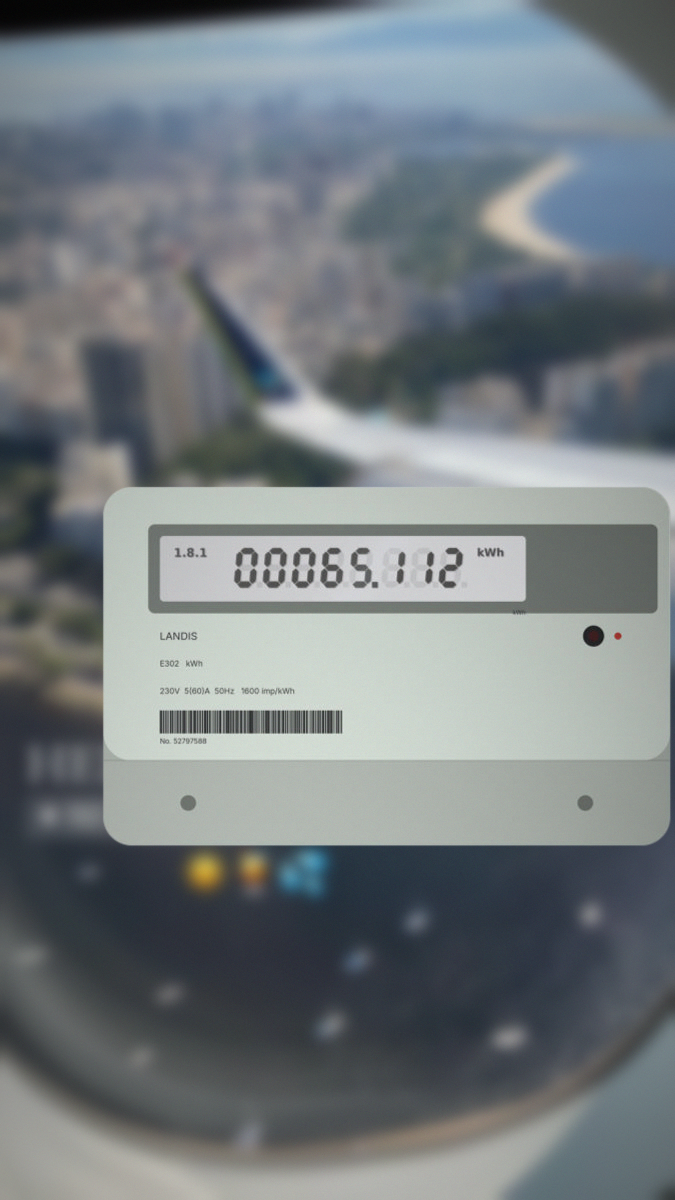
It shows {"value": 65.112, "unit": "kWh"}
